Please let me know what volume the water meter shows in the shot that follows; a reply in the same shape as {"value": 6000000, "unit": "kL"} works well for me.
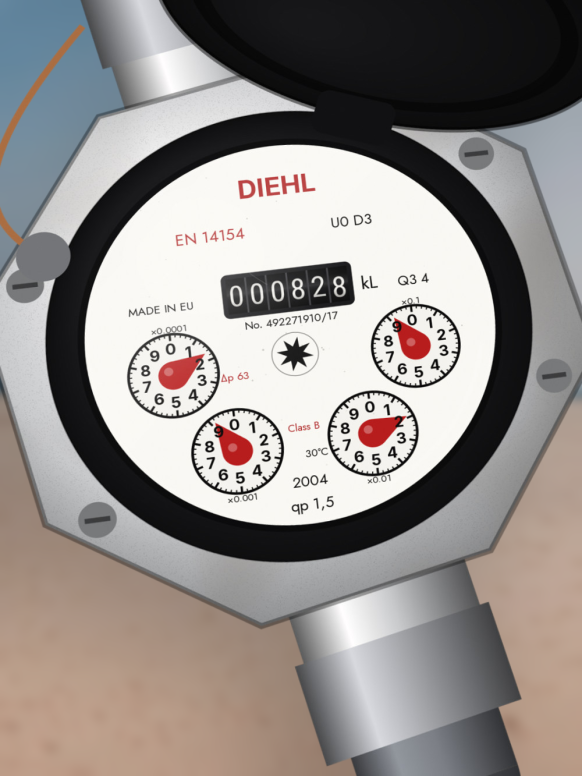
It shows {"value": 827.9191, "unit": "kL"}
